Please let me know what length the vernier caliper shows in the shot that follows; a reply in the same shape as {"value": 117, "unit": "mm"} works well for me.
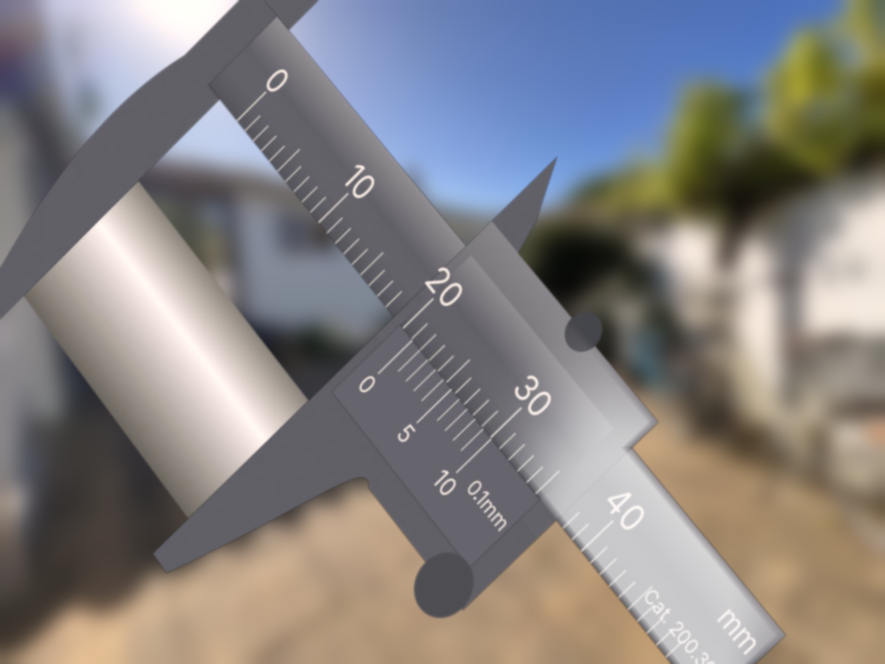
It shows {"value": 21.1, "unit": "mm"}
